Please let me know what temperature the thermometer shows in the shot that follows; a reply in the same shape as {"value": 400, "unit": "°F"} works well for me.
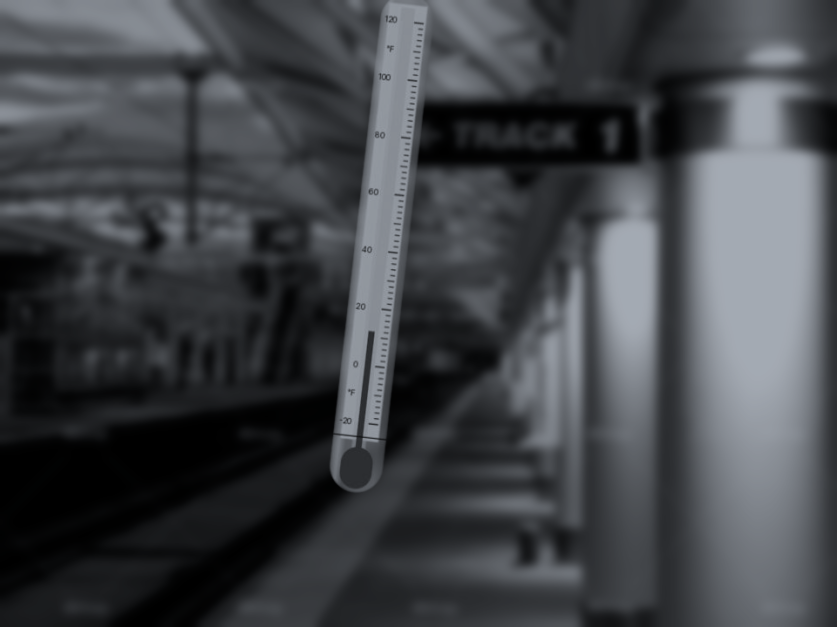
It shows {"value": 12, "unit": "°F"}
